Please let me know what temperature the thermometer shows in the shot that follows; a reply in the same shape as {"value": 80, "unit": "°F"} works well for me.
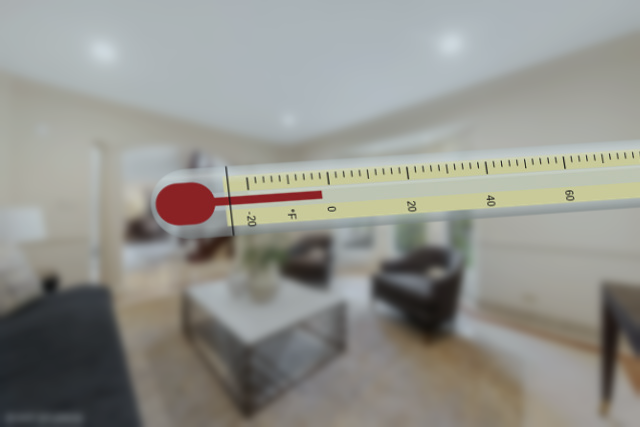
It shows {"value": -2, "unit": "°F"}
